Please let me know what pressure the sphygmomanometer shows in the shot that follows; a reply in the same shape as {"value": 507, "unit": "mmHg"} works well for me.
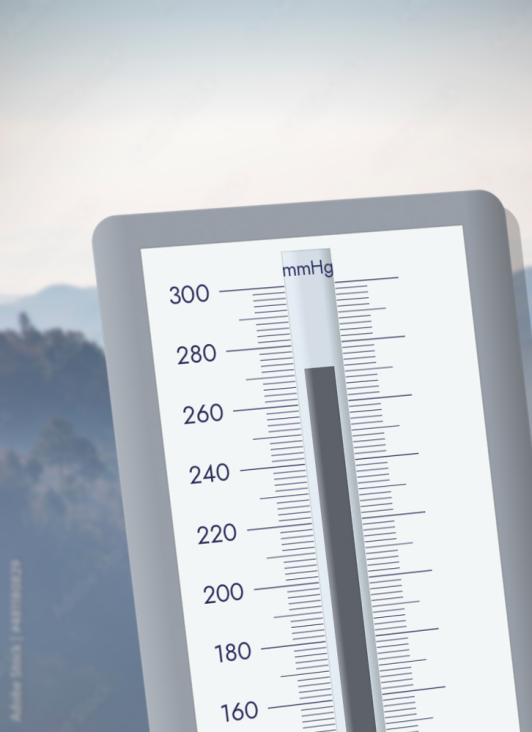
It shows {"value": 272, "unit": "mmHg"}
